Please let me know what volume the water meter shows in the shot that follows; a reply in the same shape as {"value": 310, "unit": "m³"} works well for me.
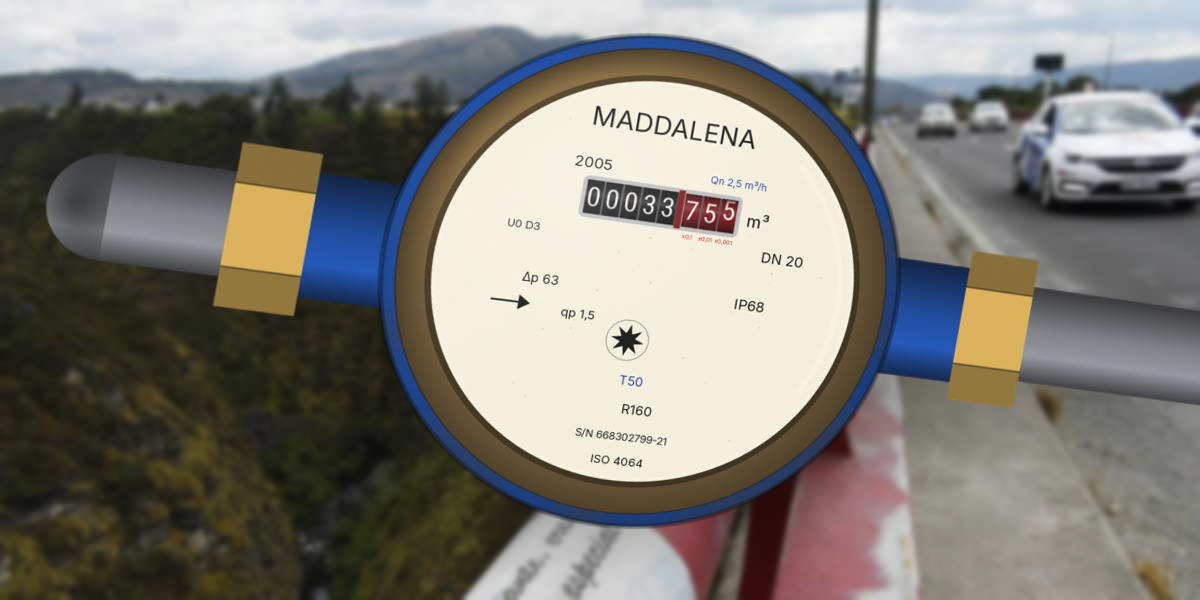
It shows {"value": 33.755, "unit": "m³"}
